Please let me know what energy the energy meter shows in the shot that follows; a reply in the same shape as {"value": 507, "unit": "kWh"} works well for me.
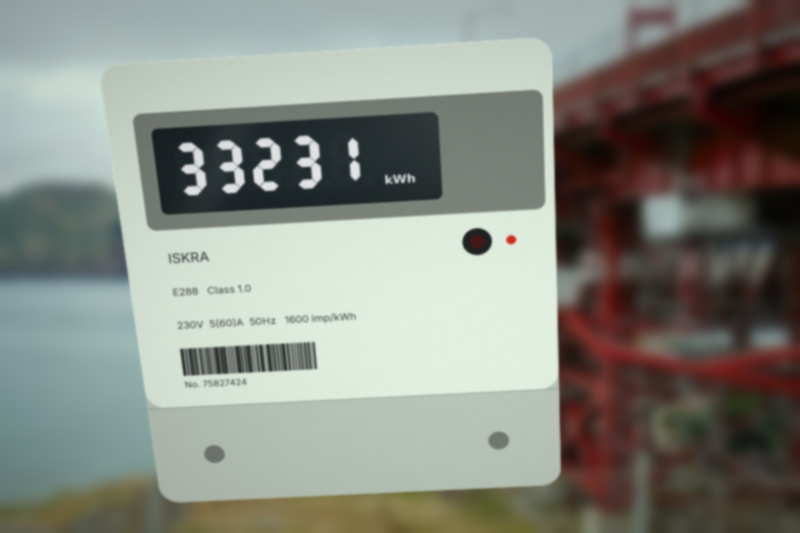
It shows {"value": 33231, "unit": "kWh"}
